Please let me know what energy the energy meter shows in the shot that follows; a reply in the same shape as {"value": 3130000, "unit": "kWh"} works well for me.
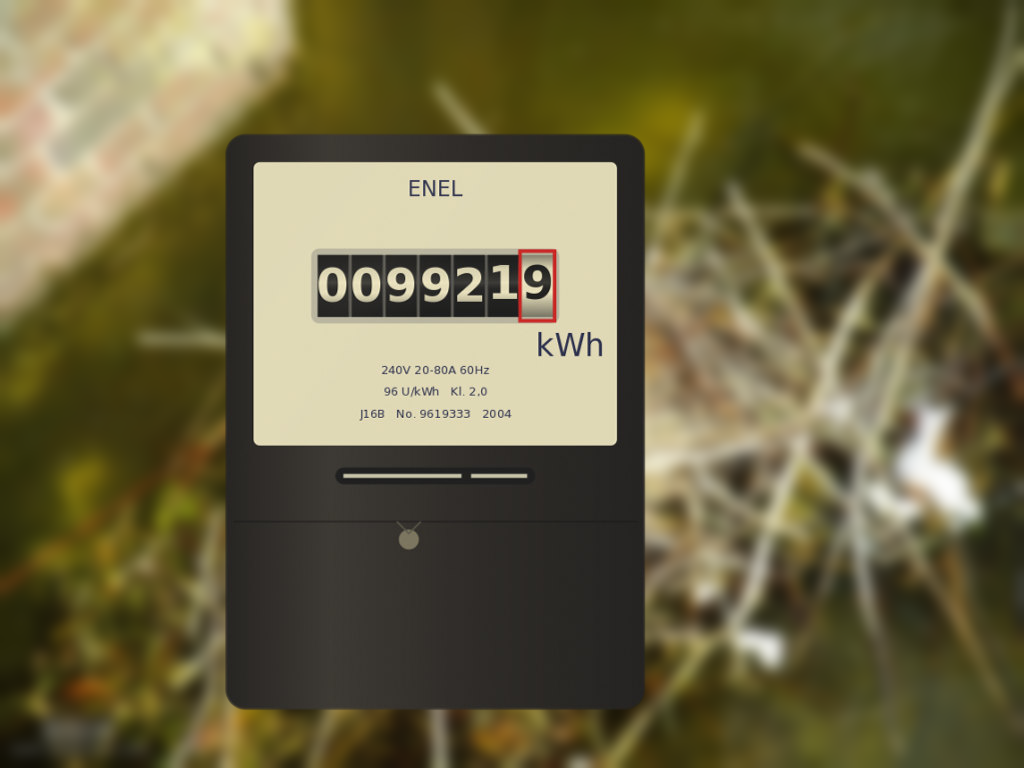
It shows {"value": 9921.9, "unit": "kWh"}
